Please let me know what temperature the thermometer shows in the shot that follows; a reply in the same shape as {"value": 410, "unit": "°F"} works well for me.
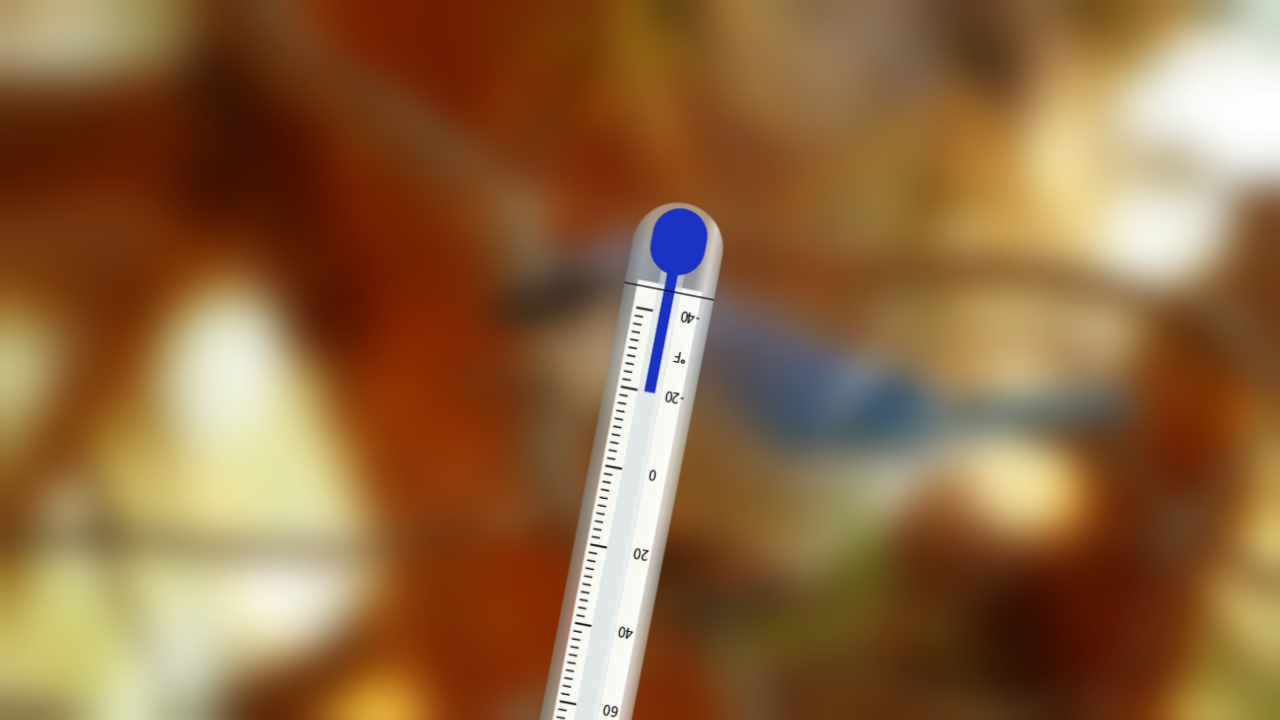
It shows {"value": -20, "unit": "°F"}
